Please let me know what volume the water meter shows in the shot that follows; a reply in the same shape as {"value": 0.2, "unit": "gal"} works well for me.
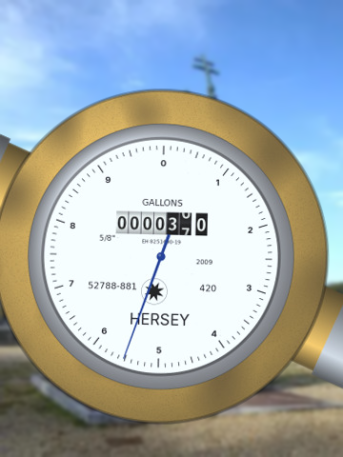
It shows {"value": 365.5, "unit": "gal"}
